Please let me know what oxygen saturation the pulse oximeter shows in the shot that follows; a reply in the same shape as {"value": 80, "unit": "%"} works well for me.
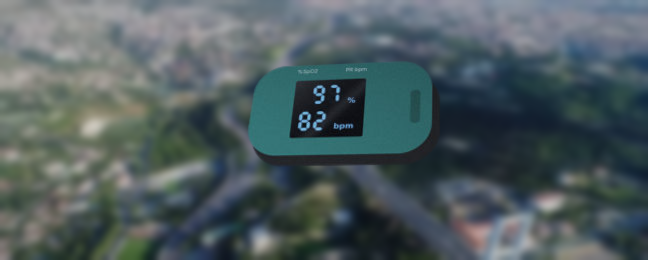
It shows {"value": 97, "unit": "%"}
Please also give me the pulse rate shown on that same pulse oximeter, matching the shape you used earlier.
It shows {"value": 82, "unit": "bpm"}
